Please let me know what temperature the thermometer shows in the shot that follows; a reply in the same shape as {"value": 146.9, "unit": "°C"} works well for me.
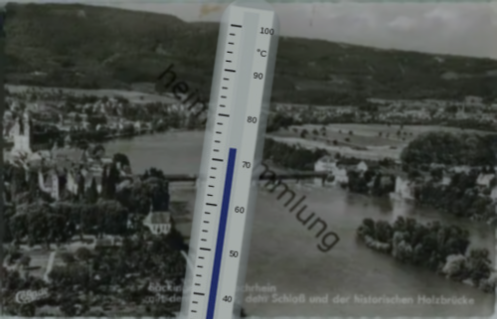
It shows {"value": 73, "unit": "°C"}
